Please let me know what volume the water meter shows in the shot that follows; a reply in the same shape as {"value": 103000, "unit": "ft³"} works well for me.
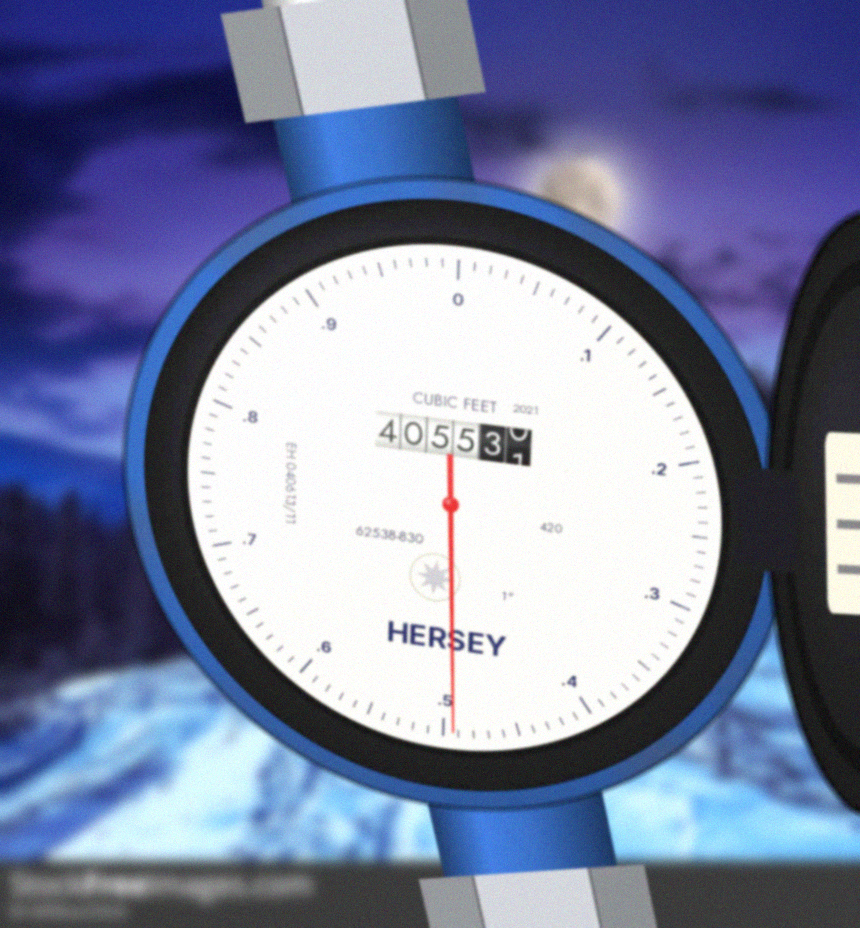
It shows {"value": 405530.49, "unit": "ft³"}
